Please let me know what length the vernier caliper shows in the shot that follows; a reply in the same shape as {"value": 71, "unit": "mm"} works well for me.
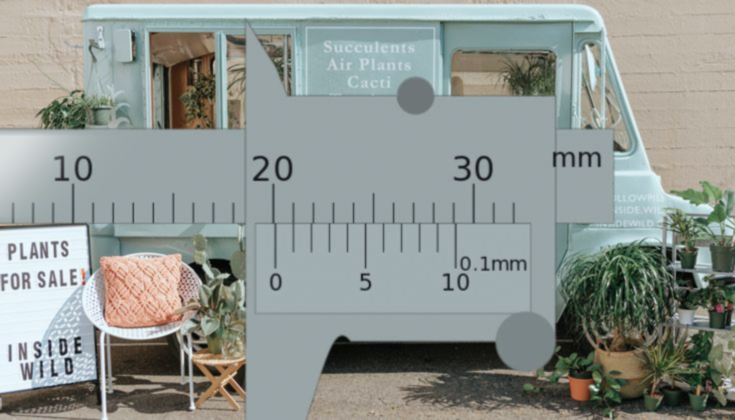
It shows {"value": 20.1, "unit": "mm"}
